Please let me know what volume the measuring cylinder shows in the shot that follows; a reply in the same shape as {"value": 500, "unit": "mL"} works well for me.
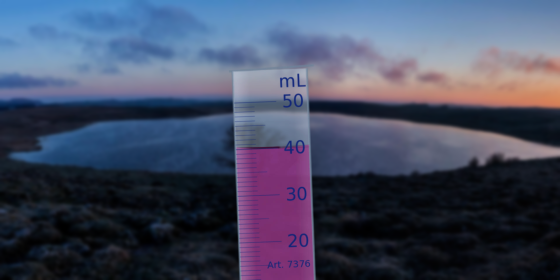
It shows {"value": 40, "unit": "mL"}
